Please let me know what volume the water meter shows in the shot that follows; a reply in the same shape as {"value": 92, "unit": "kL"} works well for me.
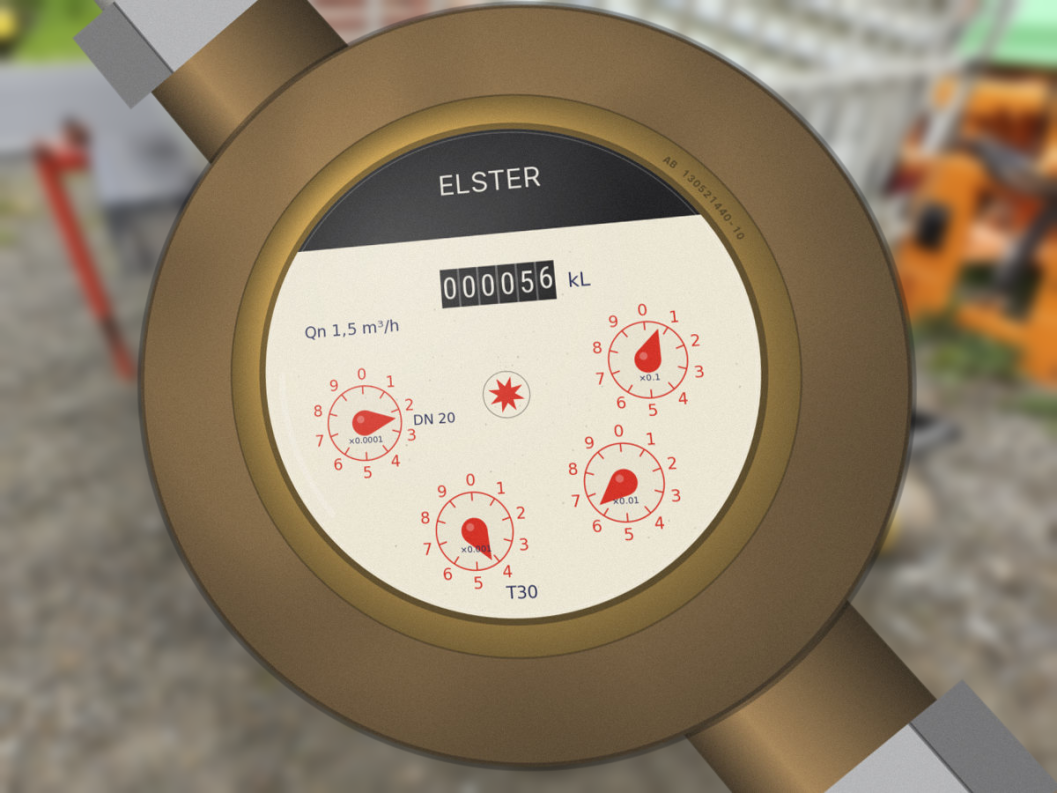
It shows {"value": 56.0642, "unit": "kL"}
